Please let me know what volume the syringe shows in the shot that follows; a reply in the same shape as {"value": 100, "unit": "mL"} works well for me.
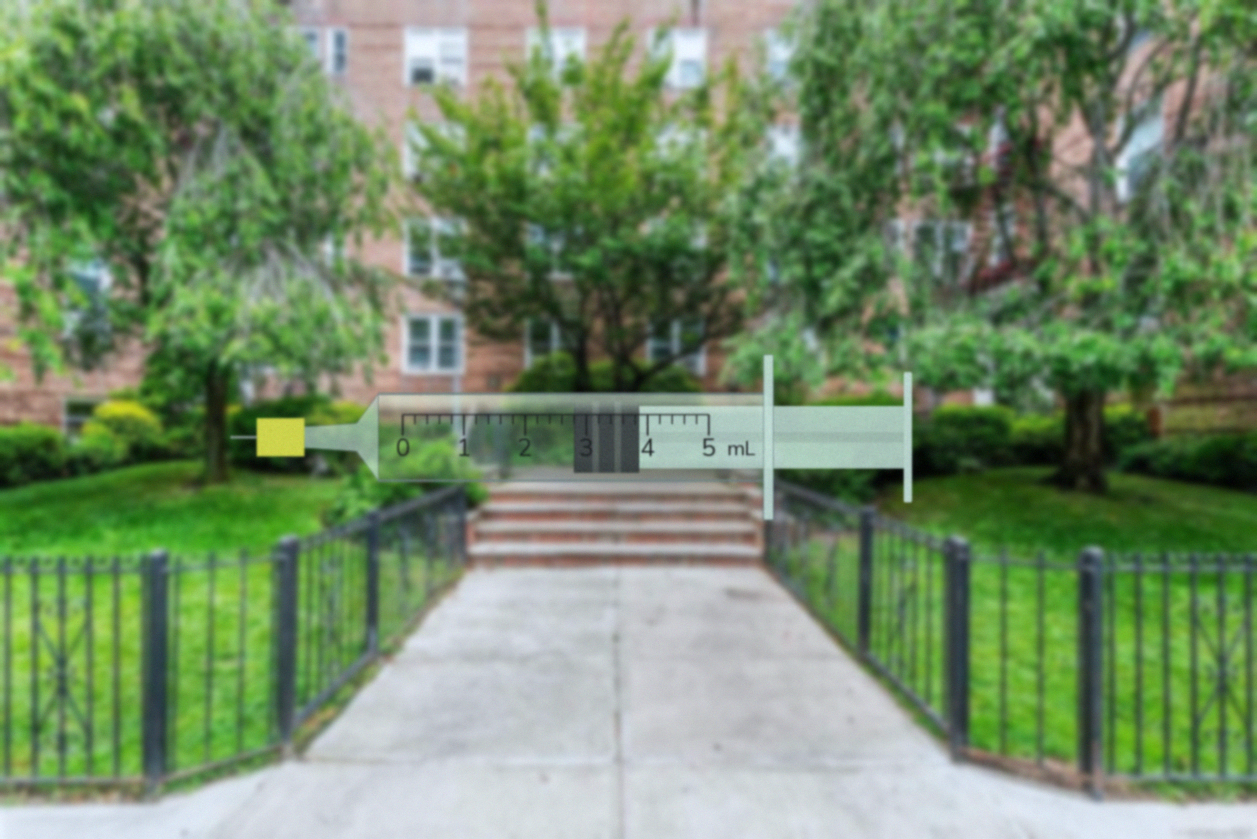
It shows {"value": 2.8, "unit": "mL"}
